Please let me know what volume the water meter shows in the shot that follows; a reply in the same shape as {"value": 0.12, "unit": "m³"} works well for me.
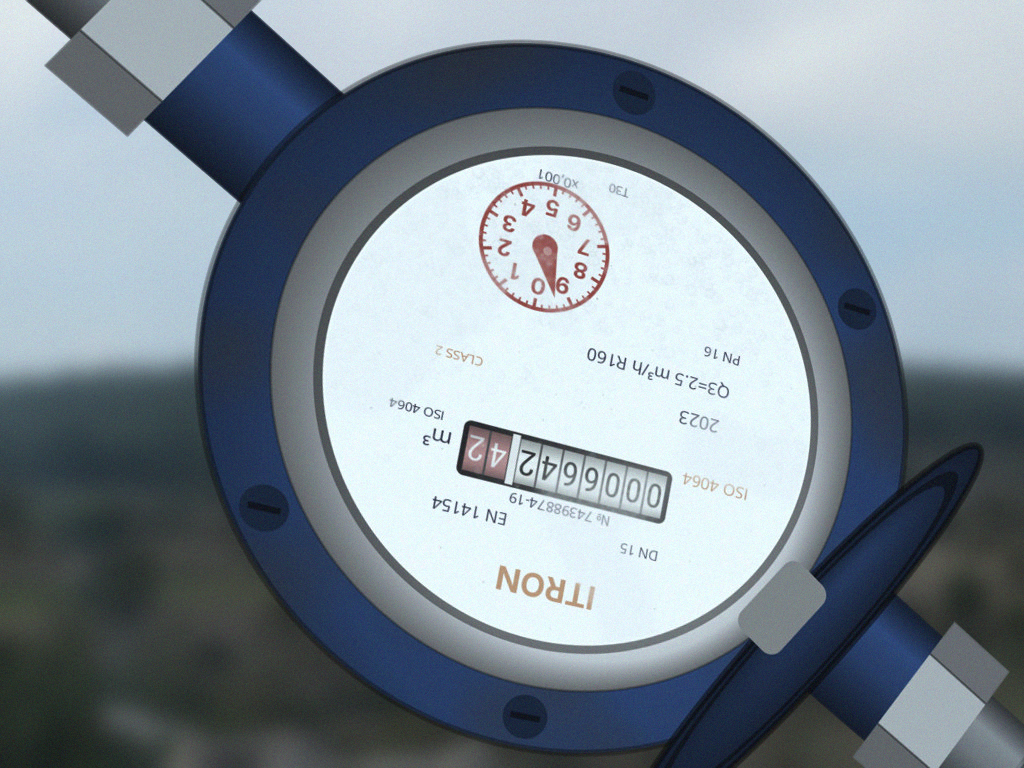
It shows {"value": 6642.419, "unit": "m³"}
